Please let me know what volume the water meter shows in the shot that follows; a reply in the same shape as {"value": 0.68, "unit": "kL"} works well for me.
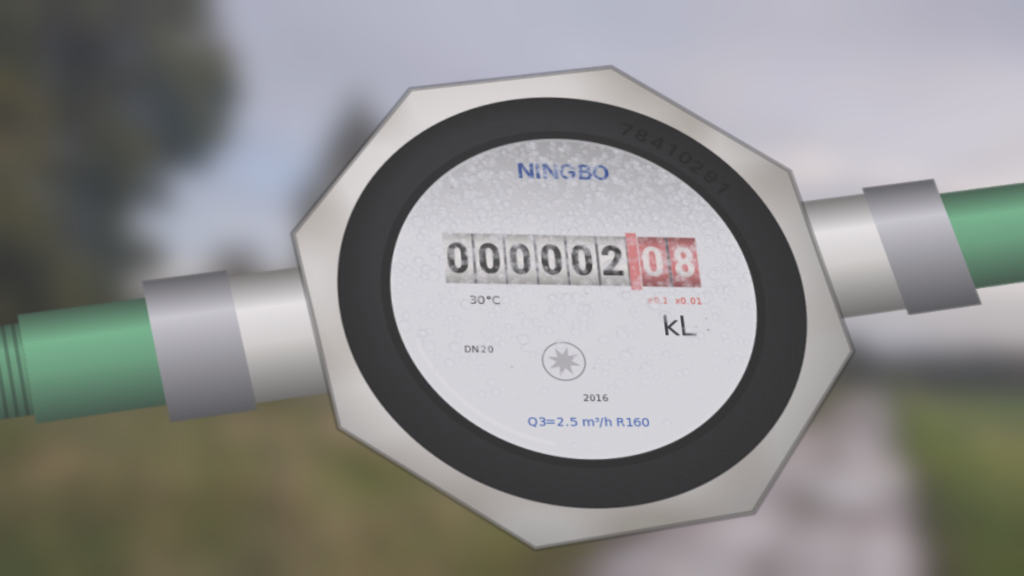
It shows {"value": 2.08, "unit": "kL"}
